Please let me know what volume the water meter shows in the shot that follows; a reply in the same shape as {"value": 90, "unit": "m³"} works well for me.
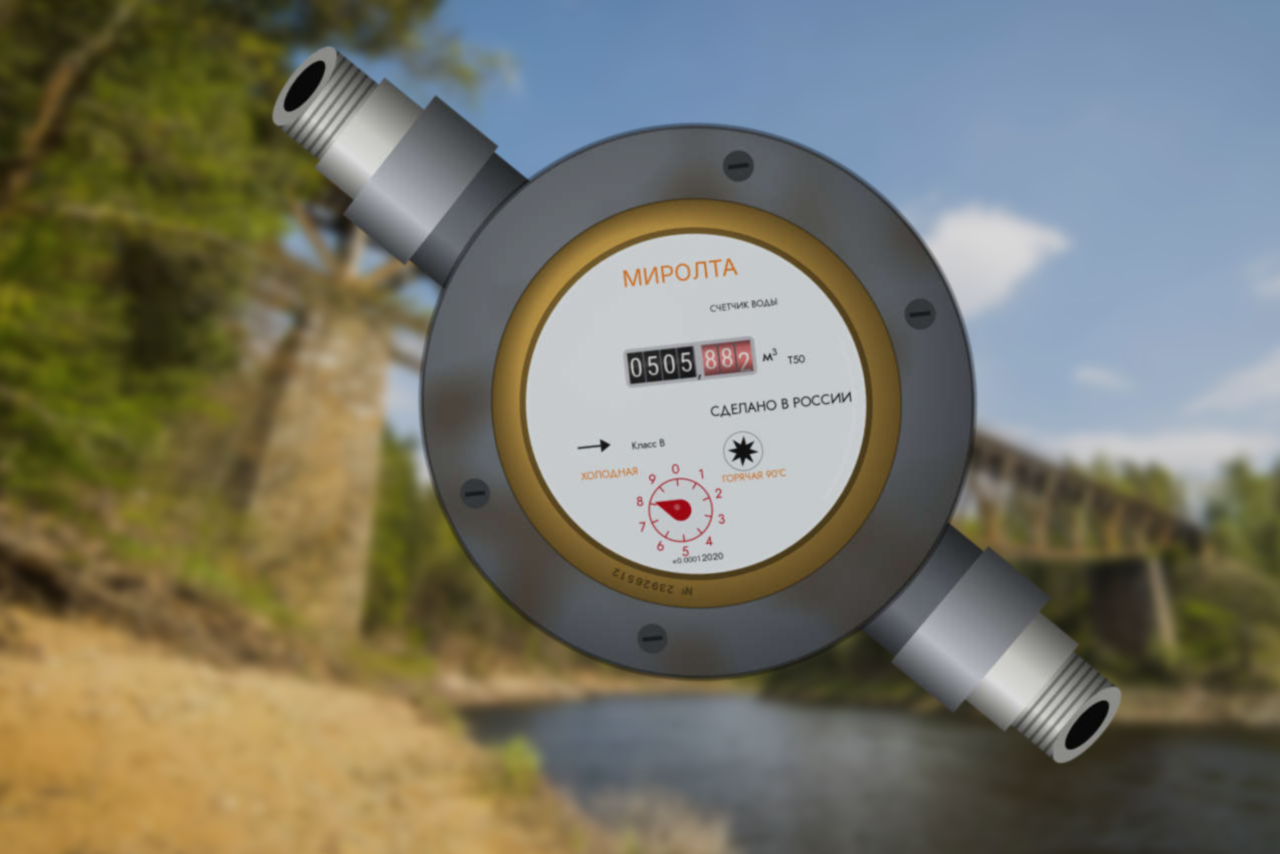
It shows {"value": 505.8818, "unit": "m³"}
